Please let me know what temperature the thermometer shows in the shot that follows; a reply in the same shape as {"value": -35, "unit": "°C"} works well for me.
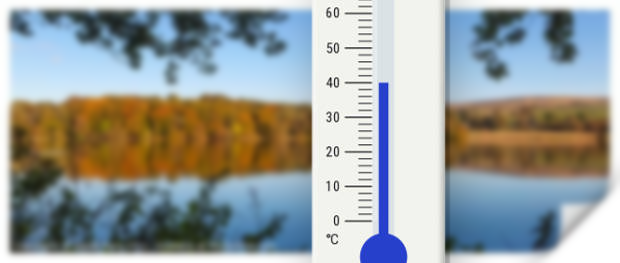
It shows {"value": 40, "unit": "°C"}
